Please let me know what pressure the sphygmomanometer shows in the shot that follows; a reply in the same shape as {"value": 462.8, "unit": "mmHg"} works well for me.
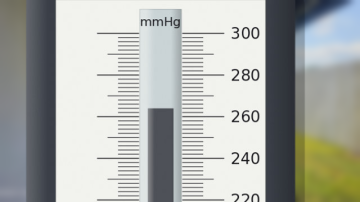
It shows {"value": 264, "unit": "mmHg"}
